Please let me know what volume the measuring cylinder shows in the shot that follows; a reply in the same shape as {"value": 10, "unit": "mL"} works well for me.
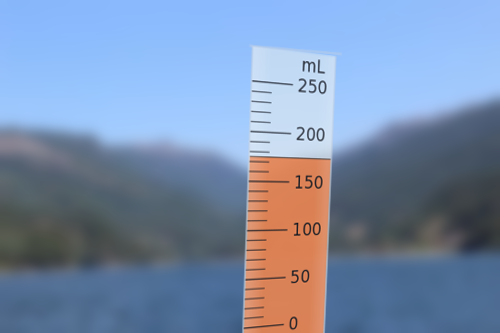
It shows {"value": 175, "unit": "mL"}
